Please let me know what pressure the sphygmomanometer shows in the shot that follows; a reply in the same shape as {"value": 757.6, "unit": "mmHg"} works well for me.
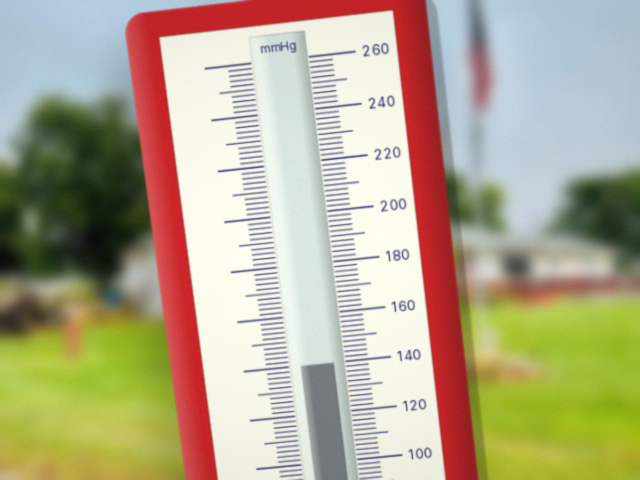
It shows {"value": 140, "unit": "mmHg"}
